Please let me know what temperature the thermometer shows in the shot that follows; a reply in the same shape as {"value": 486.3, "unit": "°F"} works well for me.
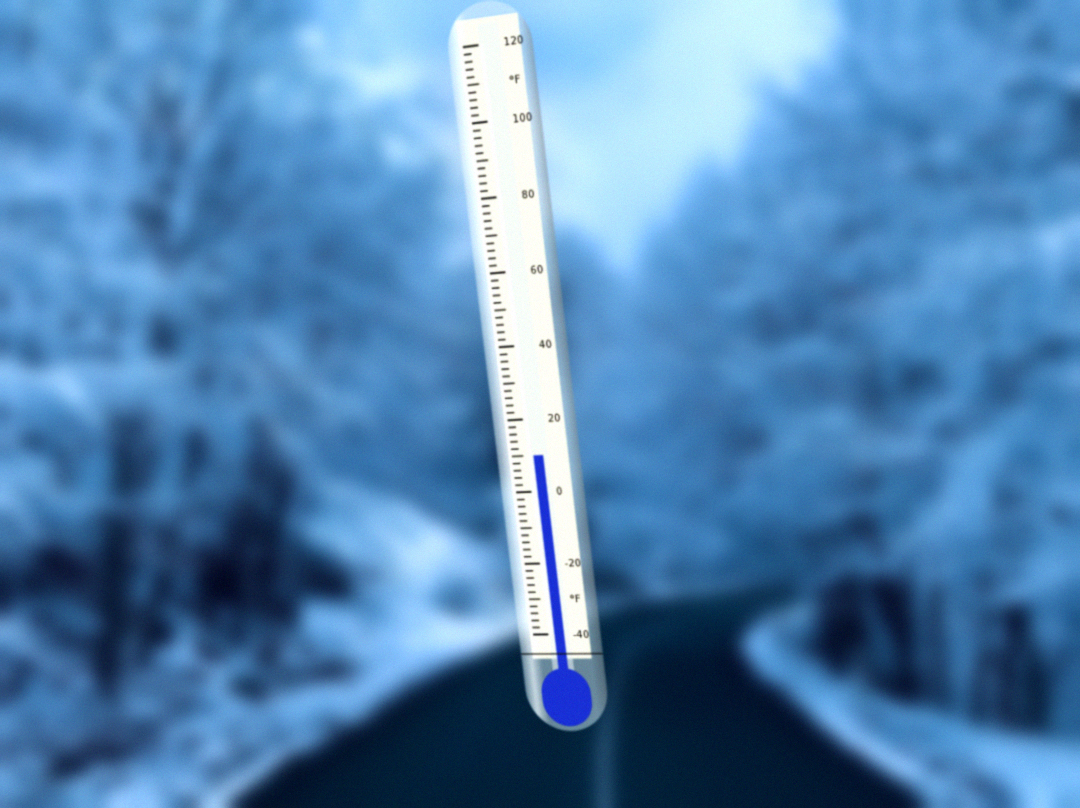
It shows {"value": 10, "unit": "°F"}
